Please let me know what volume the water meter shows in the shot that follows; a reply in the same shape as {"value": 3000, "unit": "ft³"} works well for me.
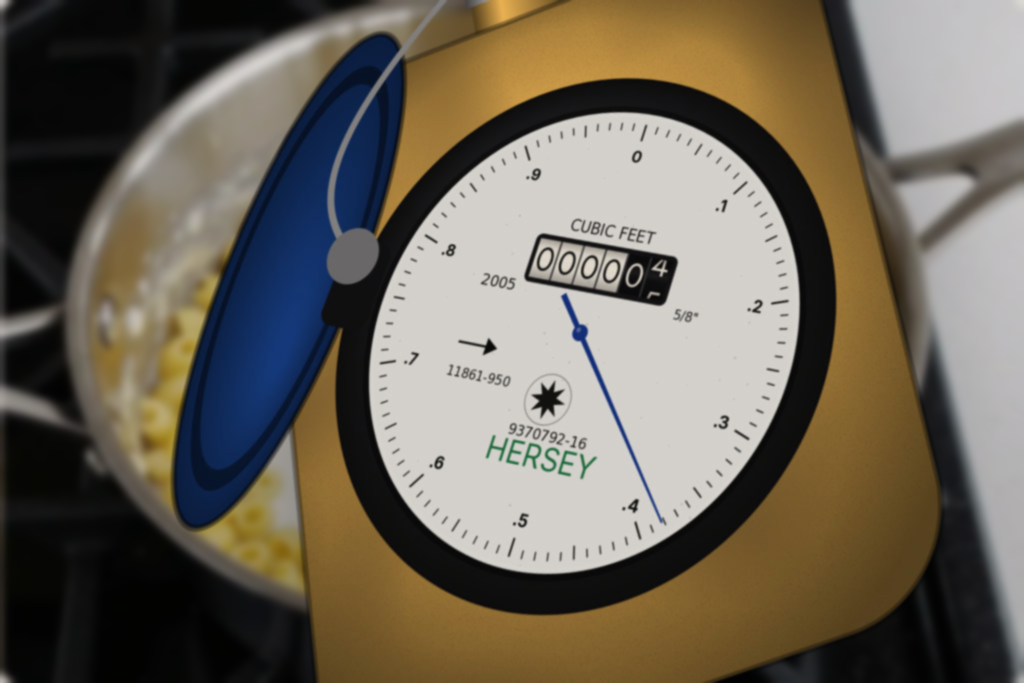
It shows {"value": 4.38, "unit": "ft³"}
